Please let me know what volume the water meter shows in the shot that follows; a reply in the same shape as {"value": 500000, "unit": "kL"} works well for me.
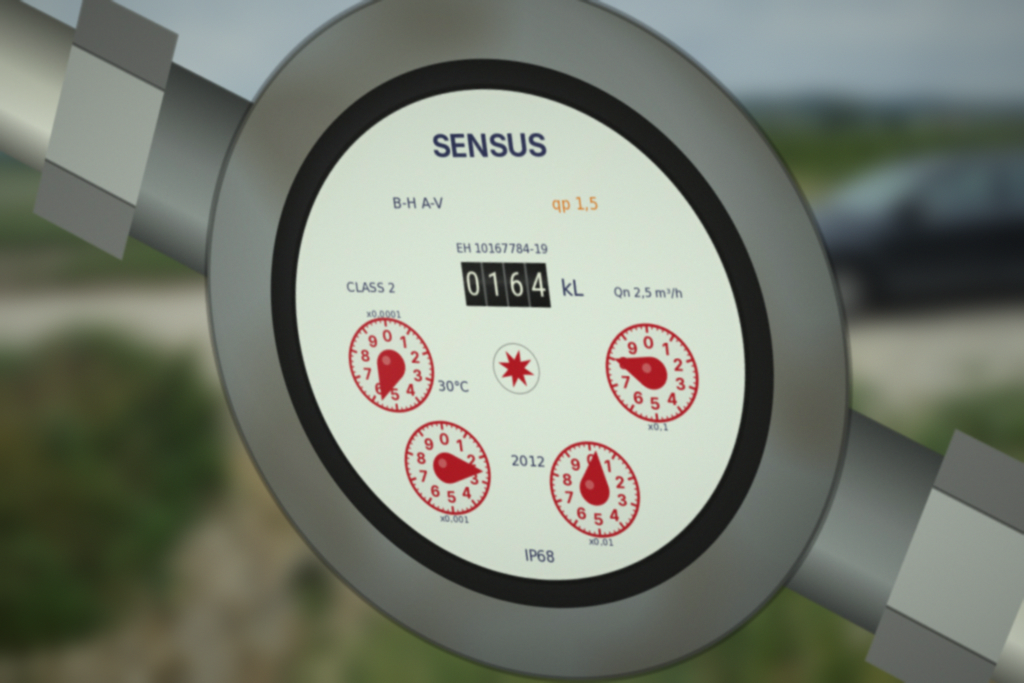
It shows {"value": 164.8025, "unit": "kL"}
